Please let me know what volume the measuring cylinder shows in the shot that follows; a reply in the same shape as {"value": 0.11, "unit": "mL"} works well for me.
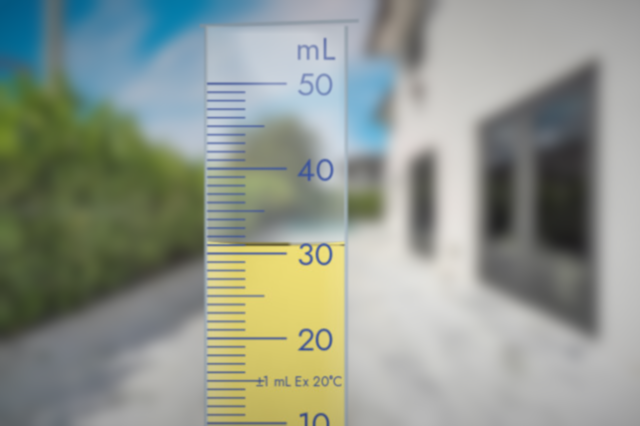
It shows {"value": 31, "unit": "mL"}
